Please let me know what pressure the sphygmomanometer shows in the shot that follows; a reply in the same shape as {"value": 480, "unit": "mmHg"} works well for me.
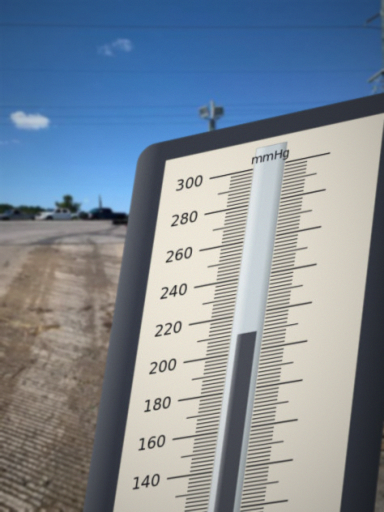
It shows {"value": 210, "unit": "mmHg"}
